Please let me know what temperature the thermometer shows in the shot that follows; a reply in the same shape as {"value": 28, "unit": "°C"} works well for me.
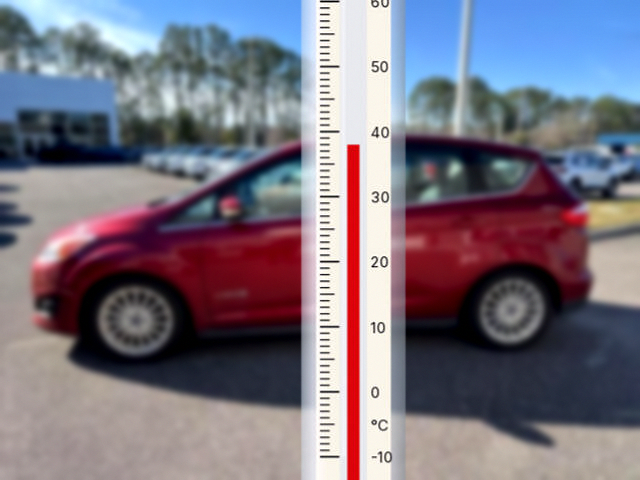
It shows {"value": 38, "unit": "°C"}
